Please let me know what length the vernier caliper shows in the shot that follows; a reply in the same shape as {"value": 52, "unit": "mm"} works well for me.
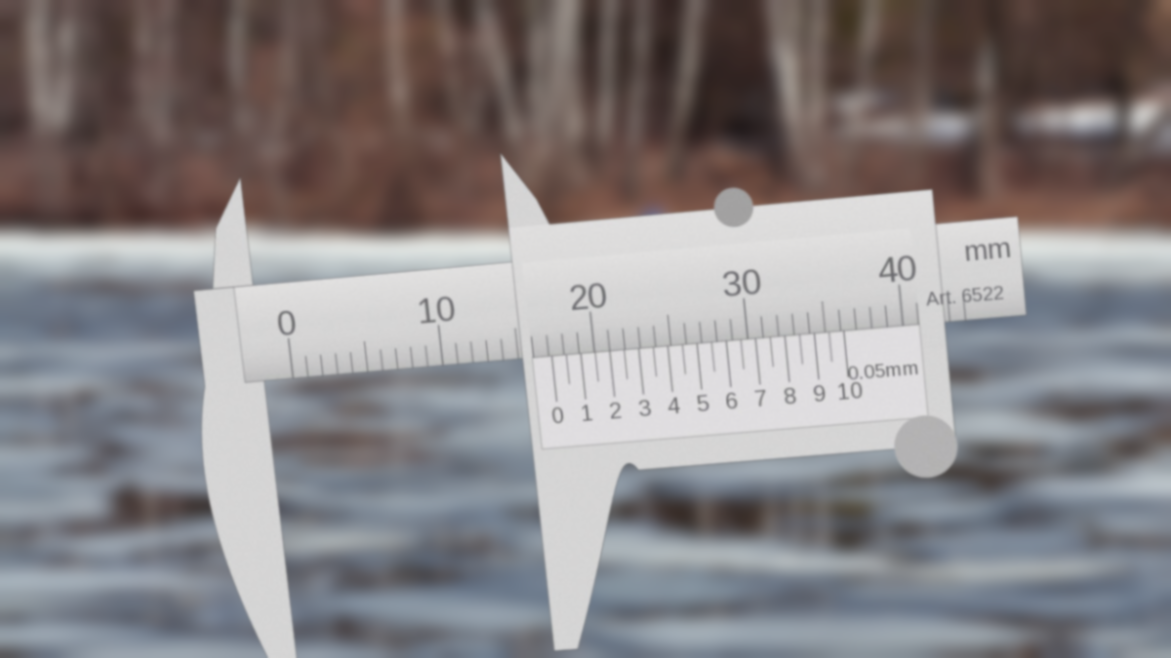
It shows {"value": 17.2, "unit": "mm"}
